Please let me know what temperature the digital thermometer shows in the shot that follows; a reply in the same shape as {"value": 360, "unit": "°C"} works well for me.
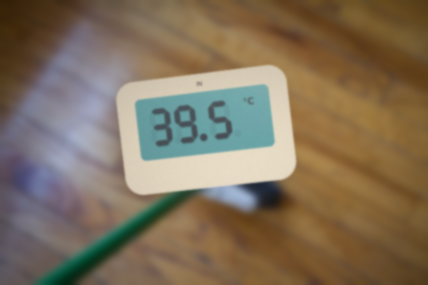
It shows {"value": 39.5, "unit": "°C"}
